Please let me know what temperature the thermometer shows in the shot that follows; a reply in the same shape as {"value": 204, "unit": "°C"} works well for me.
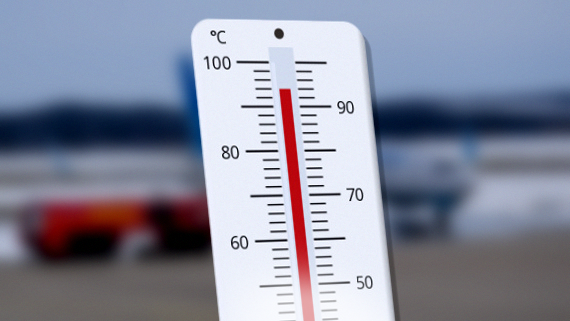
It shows {"value": 94, "unit": "°C"}
